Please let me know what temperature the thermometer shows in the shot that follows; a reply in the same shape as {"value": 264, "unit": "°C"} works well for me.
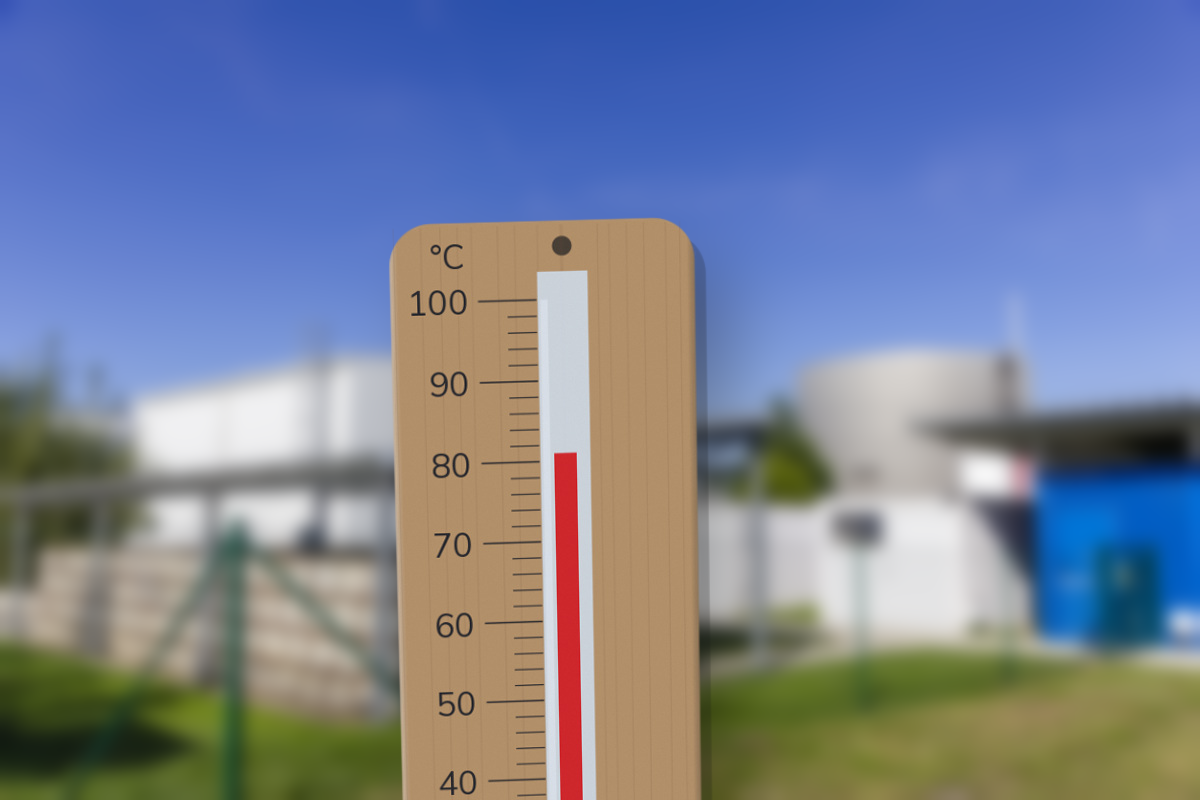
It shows {"value": 81, "unit": "°C"}
